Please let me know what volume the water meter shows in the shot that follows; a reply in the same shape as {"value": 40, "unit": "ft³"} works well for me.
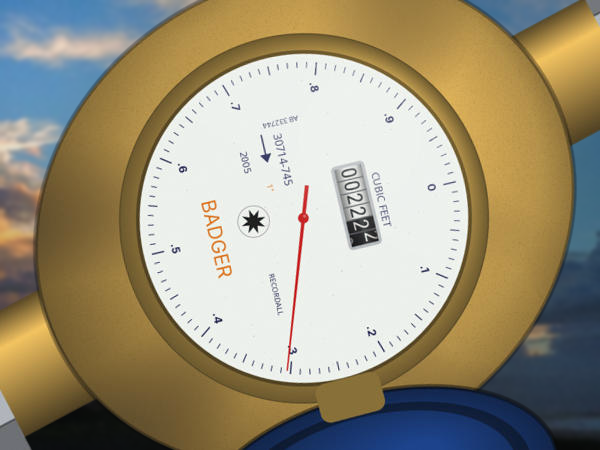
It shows {"value": 2222.30, "unit": "ft³"}
